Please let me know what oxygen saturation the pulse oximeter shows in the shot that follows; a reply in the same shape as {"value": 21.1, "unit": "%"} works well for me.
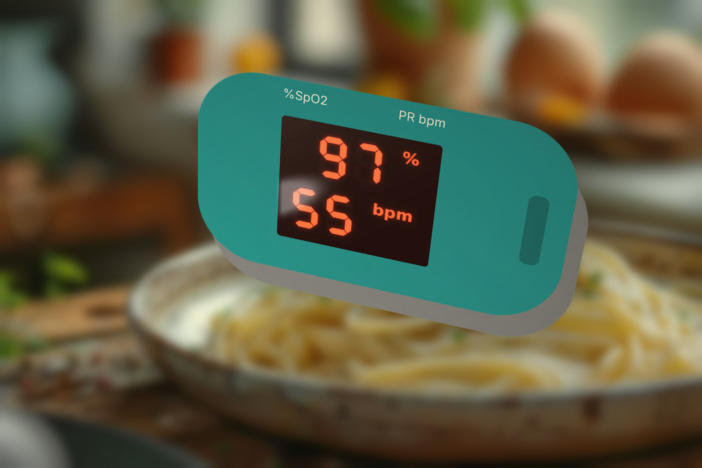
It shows {"value": 97, "unit": "%"}
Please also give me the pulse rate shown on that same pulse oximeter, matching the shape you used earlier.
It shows {"value": 55, "unit": "bpm"}
